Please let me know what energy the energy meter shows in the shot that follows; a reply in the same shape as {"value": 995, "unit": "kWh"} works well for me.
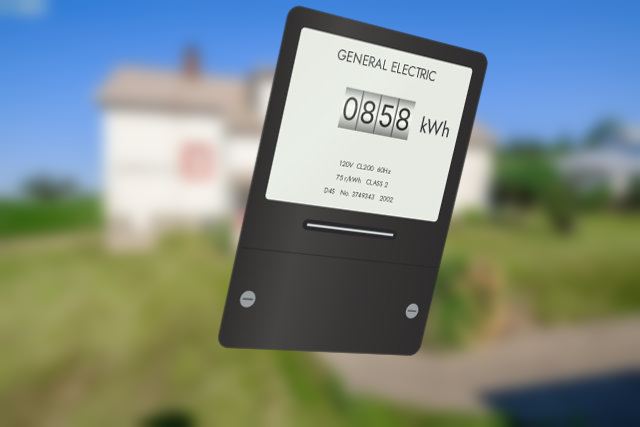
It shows {"value": 858, "unit": "kWh"}
